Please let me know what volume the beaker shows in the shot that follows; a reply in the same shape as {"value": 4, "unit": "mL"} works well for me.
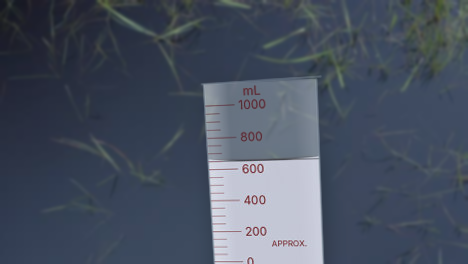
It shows {"value": 650, "unit": "mL"}
